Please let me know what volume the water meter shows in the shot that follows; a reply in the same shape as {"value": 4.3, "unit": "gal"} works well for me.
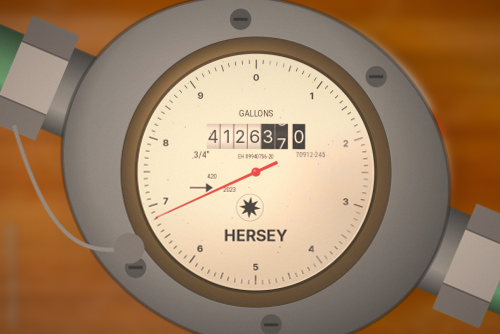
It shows {"value": 4126366.8, "unit": "gal"}
